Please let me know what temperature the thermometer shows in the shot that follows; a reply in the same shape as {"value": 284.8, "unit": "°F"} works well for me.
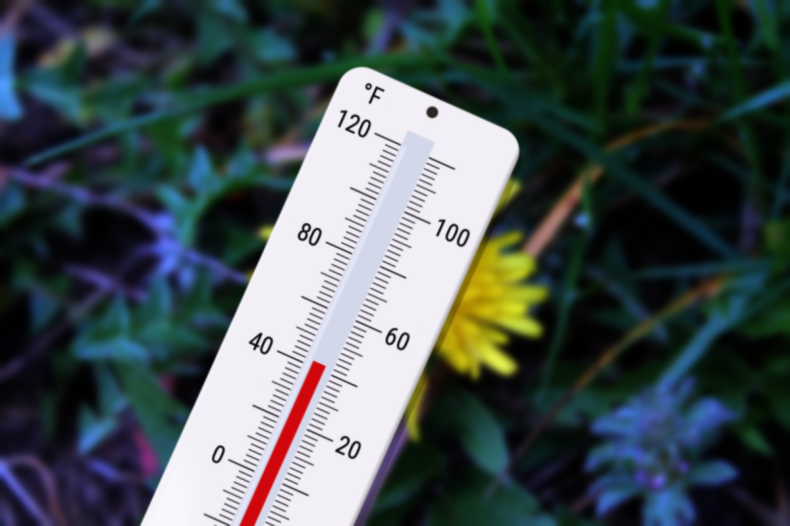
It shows {"value": 42, "unit": "°F"}
